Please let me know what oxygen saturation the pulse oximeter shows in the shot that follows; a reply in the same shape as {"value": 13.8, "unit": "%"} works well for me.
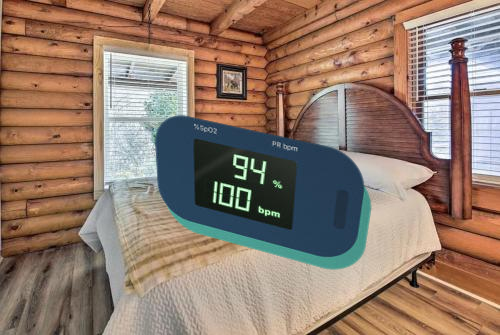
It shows {"value": 94, "unit": "%"}
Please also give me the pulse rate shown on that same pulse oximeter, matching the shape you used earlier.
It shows {"value": 100, "unit": "bpm"}
